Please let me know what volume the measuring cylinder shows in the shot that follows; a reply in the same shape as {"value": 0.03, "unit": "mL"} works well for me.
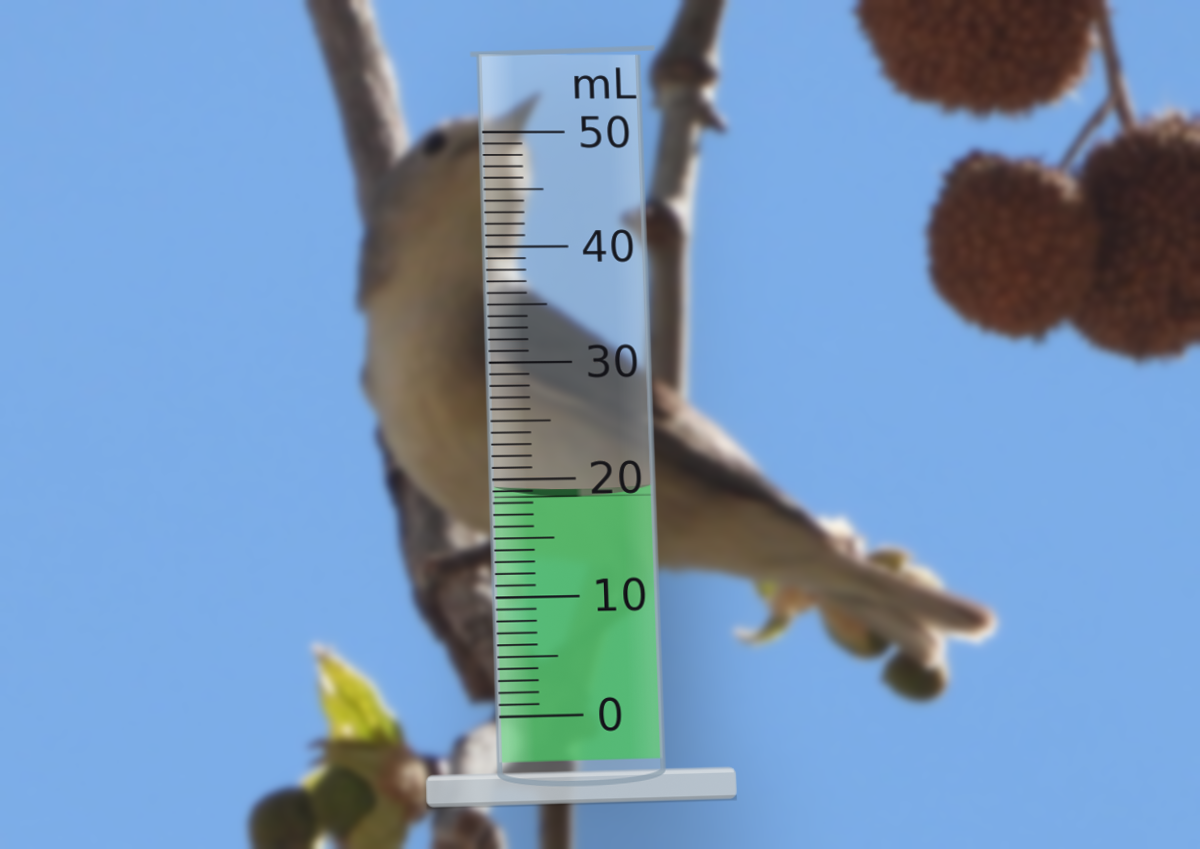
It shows {"value": 18.5, "unit": "mL"}
